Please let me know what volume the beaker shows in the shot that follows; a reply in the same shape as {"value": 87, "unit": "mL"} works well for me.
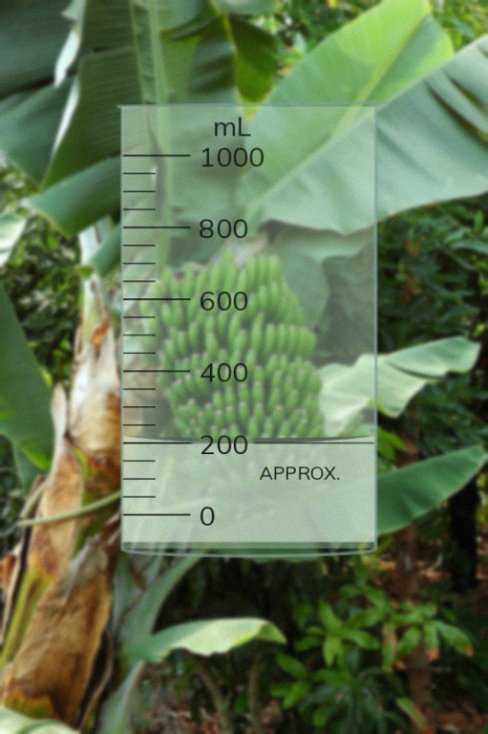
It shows {"value": 200, "unit": "mL"}
